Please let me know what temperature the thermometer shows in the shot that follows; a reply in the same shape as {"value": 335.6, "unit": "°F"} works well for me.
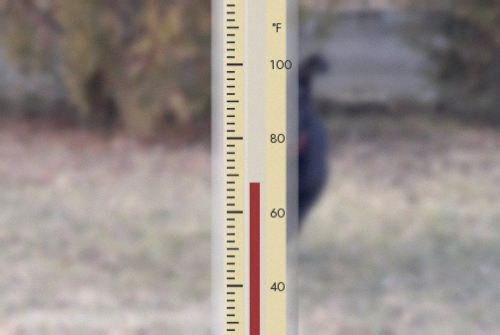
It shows {"value": 68, "unit": "°F"}
